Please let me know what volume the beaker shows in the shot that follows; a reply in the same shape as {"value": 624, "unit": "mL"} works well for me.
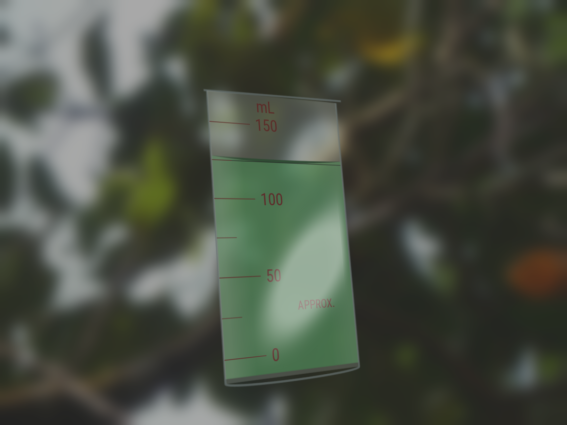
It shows {"value": 125, "unit": "mL"}
